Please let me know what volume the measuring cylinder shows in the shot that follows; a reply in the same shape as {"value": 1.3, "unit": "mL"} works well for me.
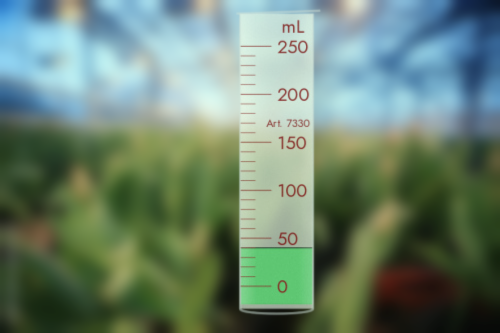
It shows {"value": 40, "unit": "mL"}
